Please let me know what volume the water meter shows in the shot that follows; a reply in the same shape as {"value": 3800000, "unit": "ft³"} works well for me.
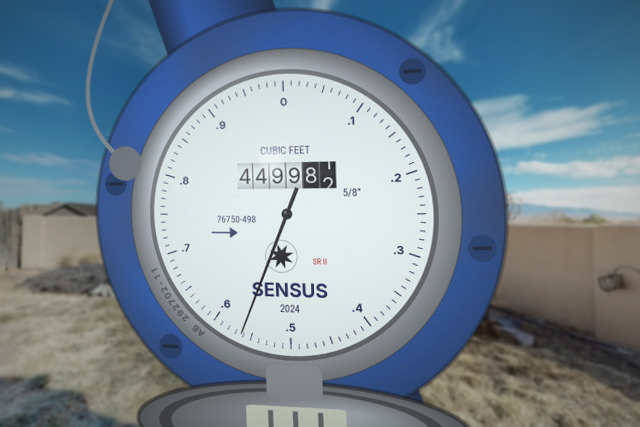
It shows {"value": 449981.56, "unit": "ft³"}
